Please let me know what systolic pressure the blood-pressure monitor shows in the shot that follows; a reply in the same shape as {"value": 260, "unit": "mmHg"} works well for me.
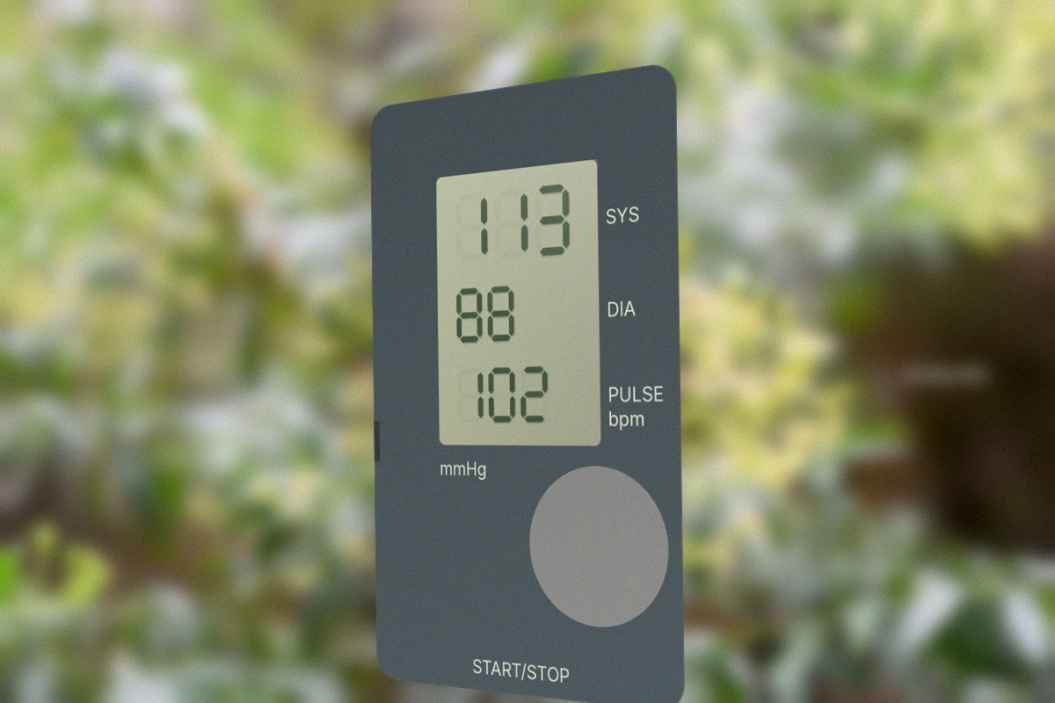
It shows {"value": 113, "unit": "mmHg"}
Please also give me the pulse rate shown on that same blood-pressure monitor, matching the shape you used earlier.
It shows {"value": 102, "unit": "bpm"}
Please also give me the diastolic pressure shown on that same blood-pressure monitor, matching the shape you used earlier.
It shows {"value": 88, "unit": "mmHg"}
